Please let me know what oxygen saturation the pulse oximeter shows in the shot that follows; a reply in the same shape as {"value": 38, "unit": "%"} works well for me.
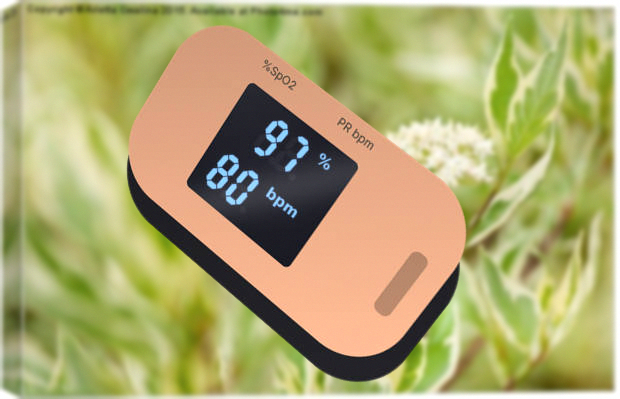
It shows {"value": 97, "unit": "%"}
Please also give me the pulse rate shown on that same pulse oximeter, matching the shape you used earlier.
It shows {"value": 80, "unit": "bpm"}
